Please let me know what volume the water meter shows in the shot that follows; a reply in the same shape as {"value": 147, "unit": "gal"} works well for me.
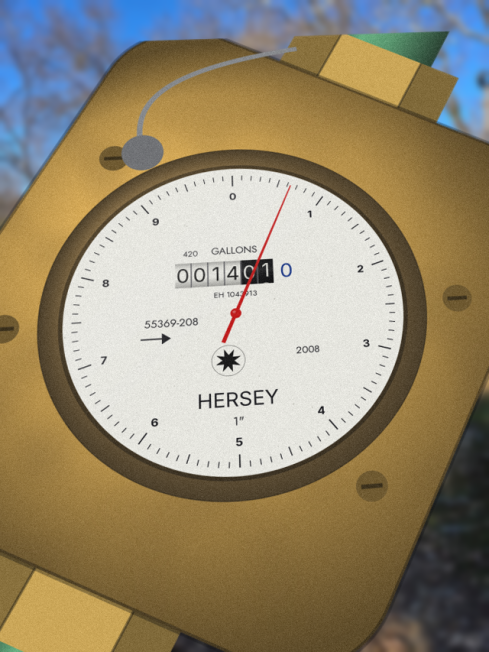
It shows {"value": 14010.6, "unit": "gal"}
